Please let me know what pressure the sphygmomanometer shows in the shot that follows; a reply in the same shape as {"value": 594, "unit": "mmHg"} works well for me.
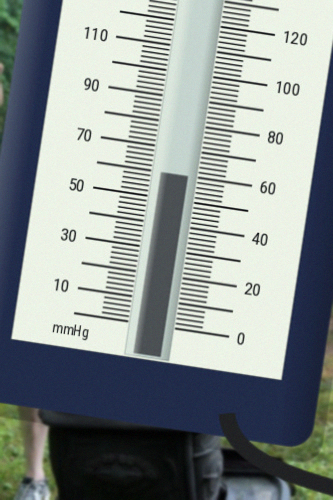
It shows {"value": 60, "unit": "mmHg"}
